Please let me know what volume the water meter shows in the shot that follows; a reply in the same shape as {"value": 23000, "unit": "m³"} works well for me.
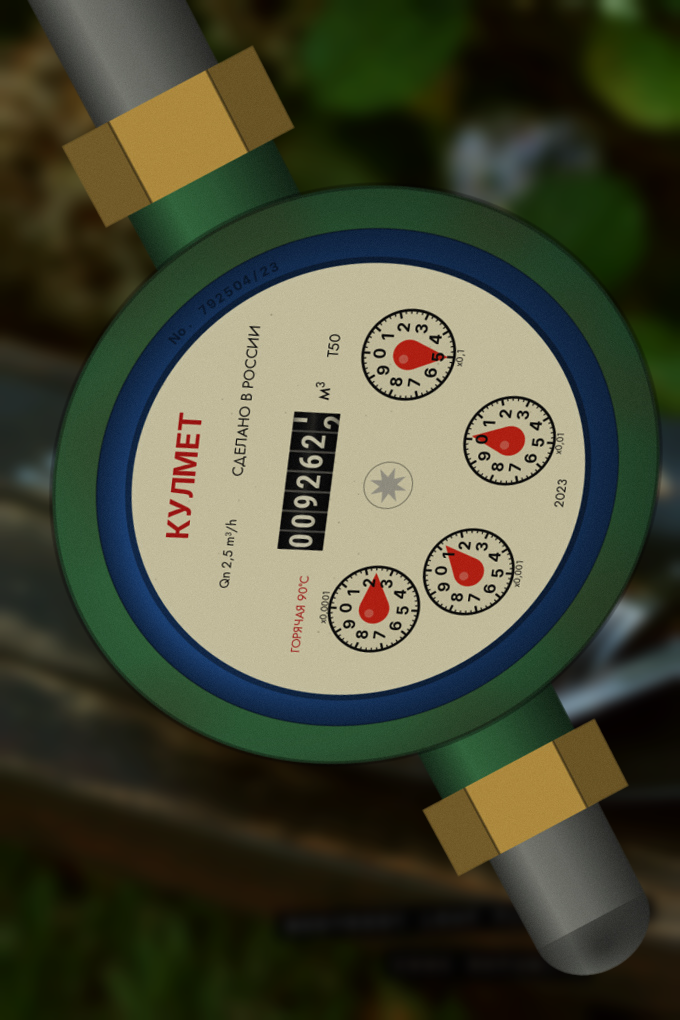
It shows {"value": 92621.5012, "unit": "m³"}
